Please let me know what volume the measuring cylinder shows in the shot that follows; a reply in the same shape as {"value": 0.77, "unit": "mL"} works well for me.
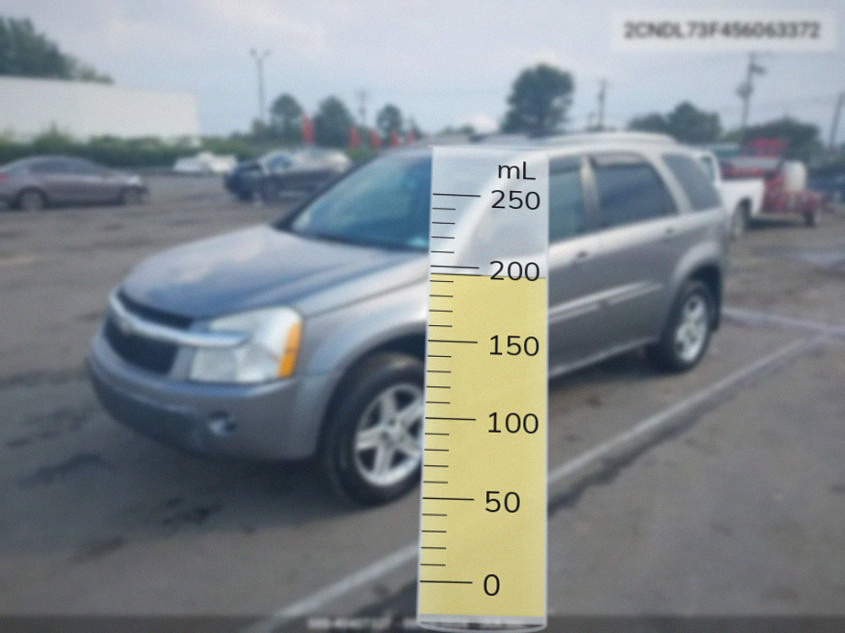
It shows {"value": 195, "unit": "mL"}
